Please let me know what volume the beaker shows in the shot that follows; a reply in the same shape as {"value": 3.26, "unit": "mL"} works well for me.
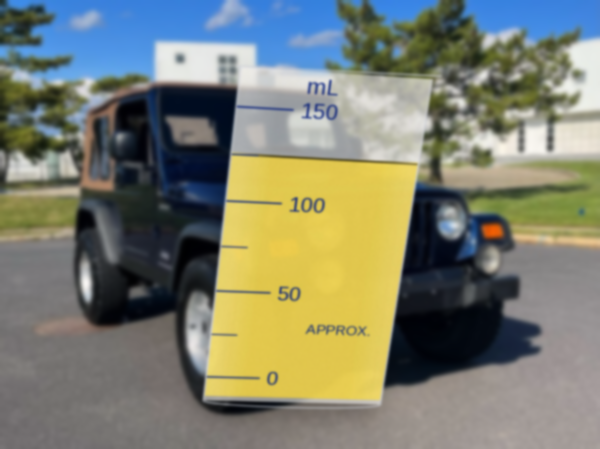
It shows {"value": 125, "unit": "mL"}
